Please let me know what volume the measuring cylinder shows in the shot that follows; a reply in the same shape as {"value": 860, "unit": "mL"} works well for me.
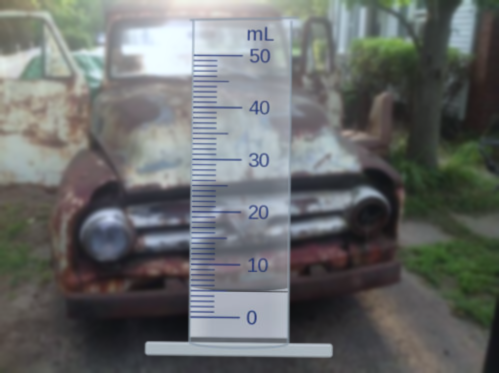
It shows {"value": 5, "unit": "mL"}
